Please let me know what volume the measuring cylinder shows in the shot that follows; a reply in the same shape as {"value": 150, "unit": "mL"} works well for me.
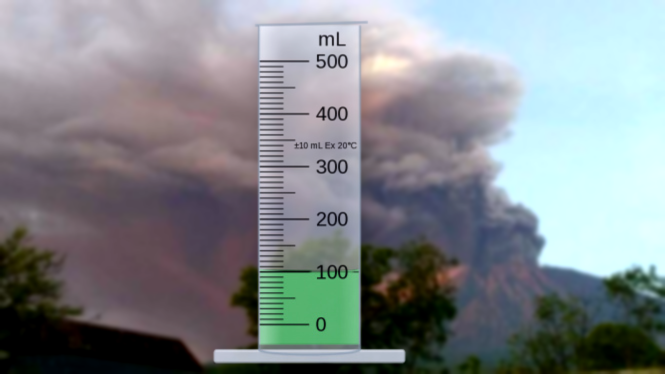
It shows {"value": 100, "unit": "mL"}
